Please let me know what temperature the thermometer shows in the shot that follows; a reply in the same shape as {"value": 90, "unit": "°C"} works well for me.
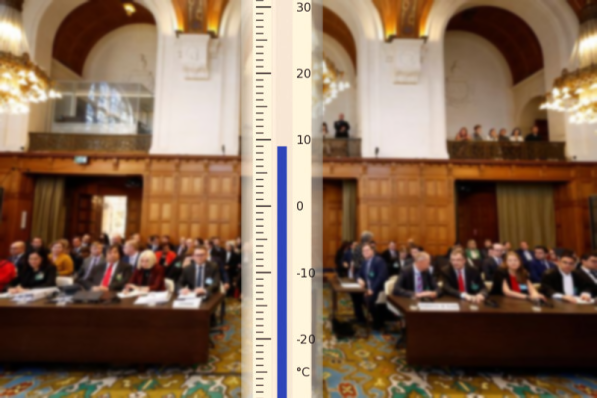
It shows {"value": 9, "unit": "°C"}
